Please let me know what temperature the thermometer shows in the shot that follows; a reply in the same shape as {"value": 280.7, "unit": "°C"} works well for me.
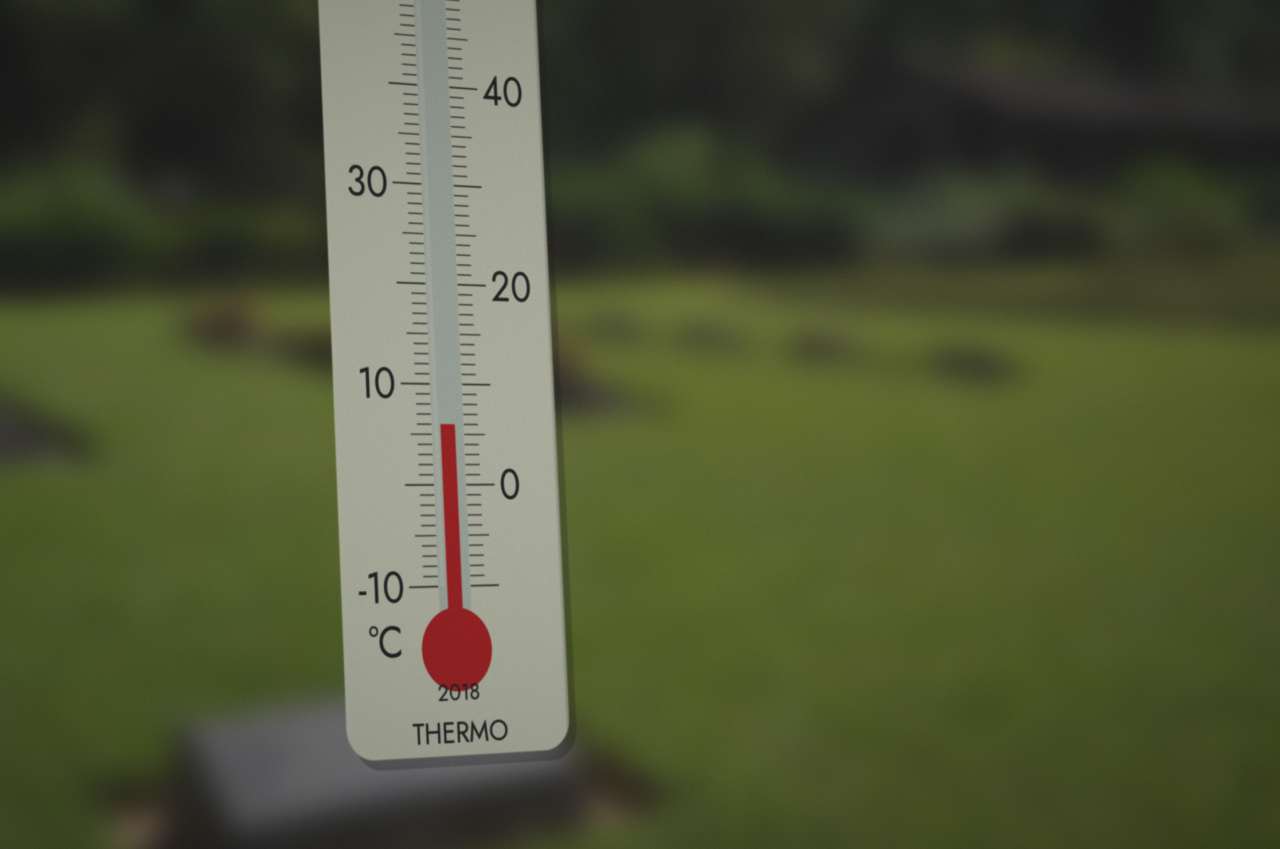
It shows {"value": 6, "unit": "°C"}
